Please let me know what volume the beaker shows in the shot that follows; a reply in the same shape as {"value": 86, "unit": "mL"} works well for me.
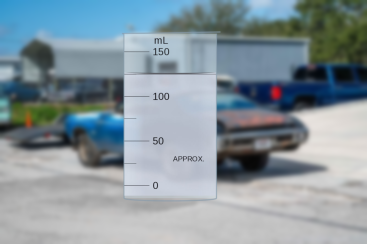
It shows {"value": 125, "unit": "mL"}
